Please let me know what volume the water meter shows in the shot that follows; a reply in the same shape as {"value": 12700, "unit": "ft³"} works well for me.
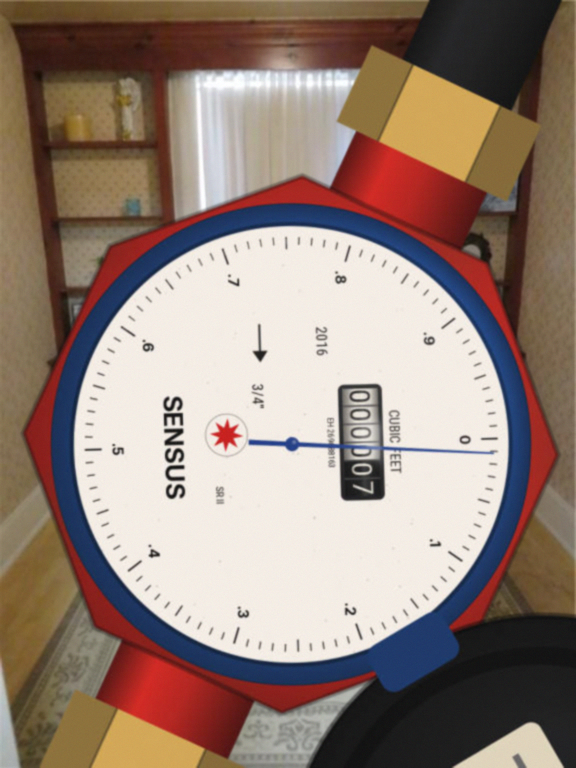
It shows {"value": 7.01, "unit": "ft³"}
